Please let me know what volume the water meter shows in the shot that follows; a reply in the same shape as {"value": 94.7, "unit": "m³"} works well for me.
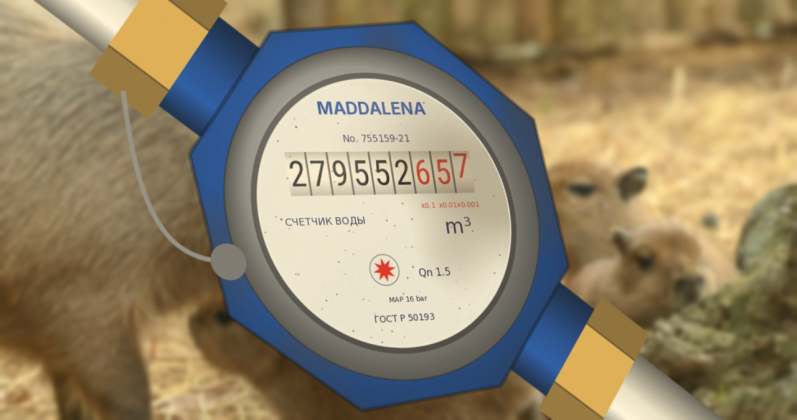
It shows {"value": 279552.657, "unit": "m³"}
